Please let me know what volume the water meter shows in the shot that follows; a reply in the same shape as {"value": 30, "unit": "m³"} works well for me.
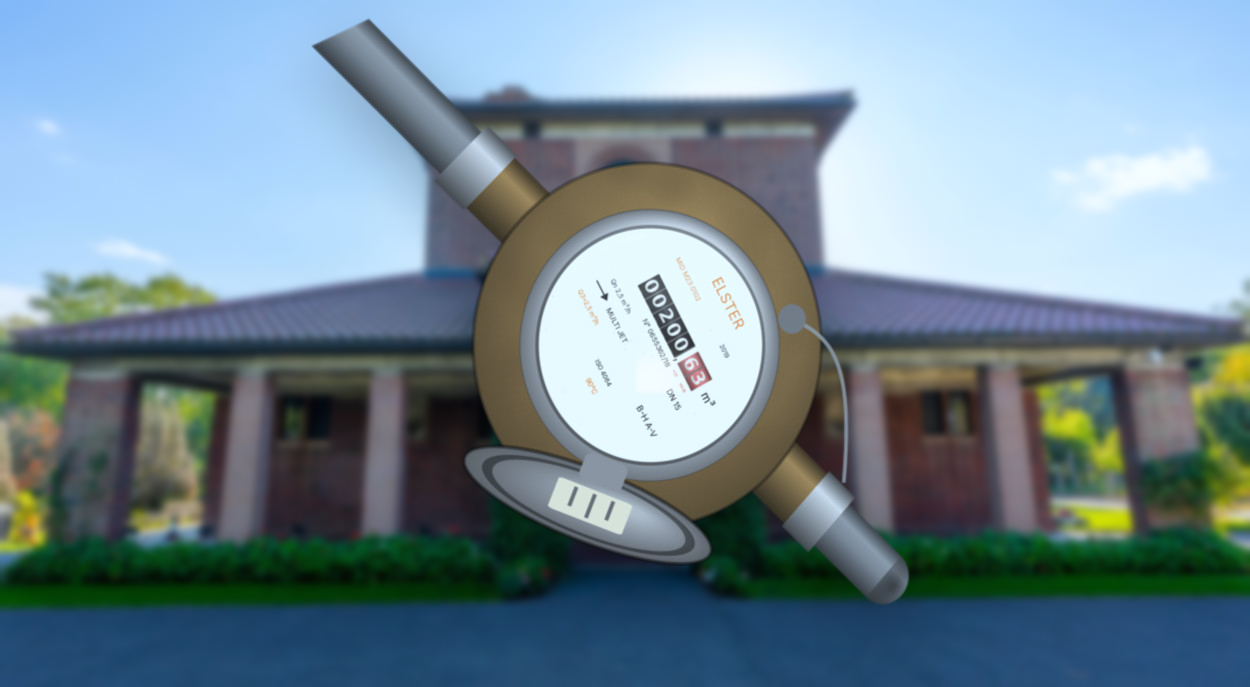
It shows {"value": 200.63, "unit": "m³"}
